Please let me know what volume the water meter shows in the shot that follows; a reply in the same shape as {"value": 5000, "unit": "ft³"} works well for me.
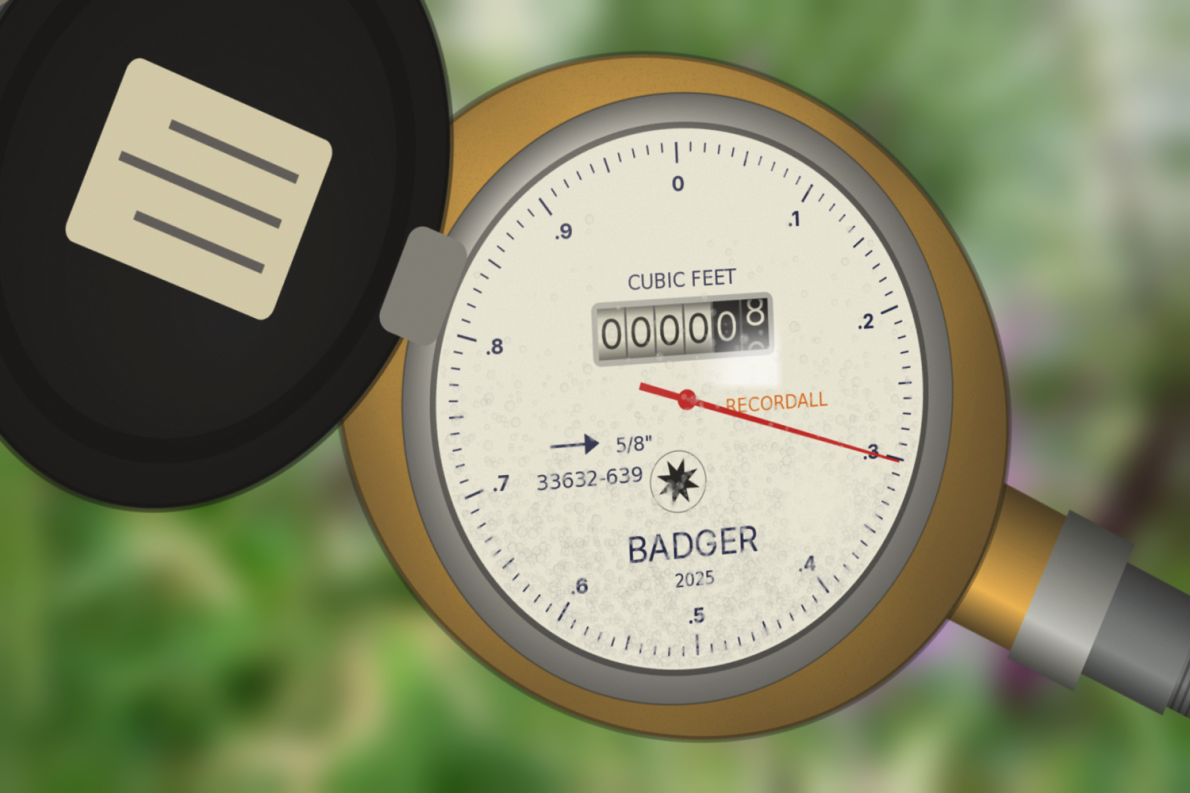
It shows {"value": 8.30, "unit": "ft³"}
